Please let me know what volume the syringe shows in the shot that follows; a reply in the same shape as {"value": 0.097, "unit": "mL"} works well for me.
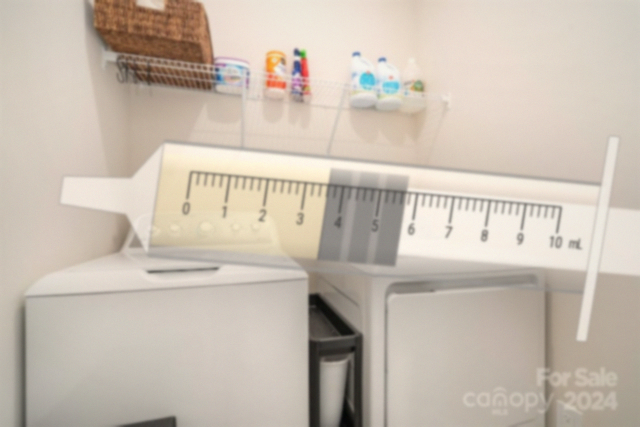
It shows {"value": 3.6, "unit": "mL"}
